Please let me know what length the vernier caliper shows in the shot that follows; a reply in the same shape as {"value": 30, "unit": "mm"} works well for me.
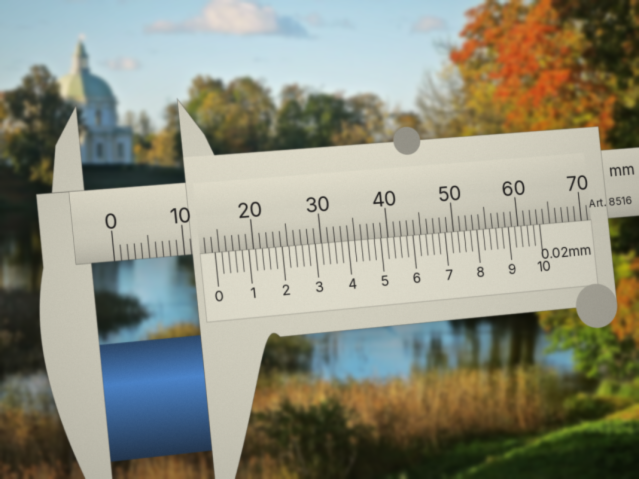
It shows {"value": 14.4, "unit": "mm"}
